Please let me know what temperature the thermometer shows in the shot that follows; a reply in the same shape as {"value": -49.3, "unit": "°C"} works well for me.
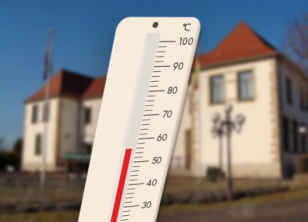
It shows {"value": 56, "unit": "°C"}
